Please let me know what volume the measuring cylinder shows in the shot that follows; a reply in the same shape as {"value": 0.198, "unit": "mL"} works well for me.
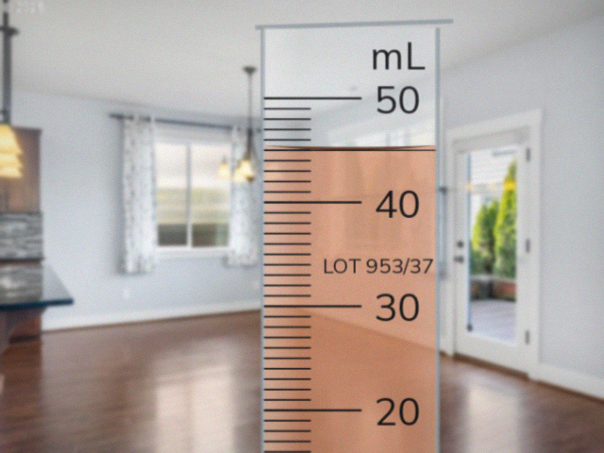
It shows {"value": 45, "unit": "mL"}
